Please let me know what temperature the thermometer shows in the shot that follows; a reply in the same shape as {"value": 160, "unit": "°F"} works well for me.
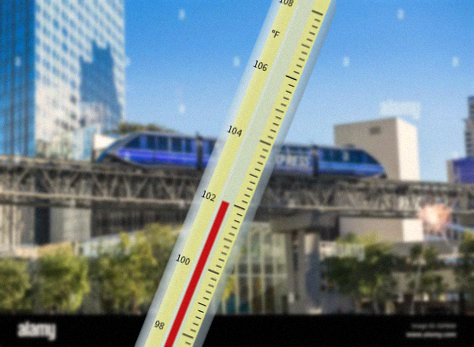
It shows {"value": 102, "unit": "°F"}
